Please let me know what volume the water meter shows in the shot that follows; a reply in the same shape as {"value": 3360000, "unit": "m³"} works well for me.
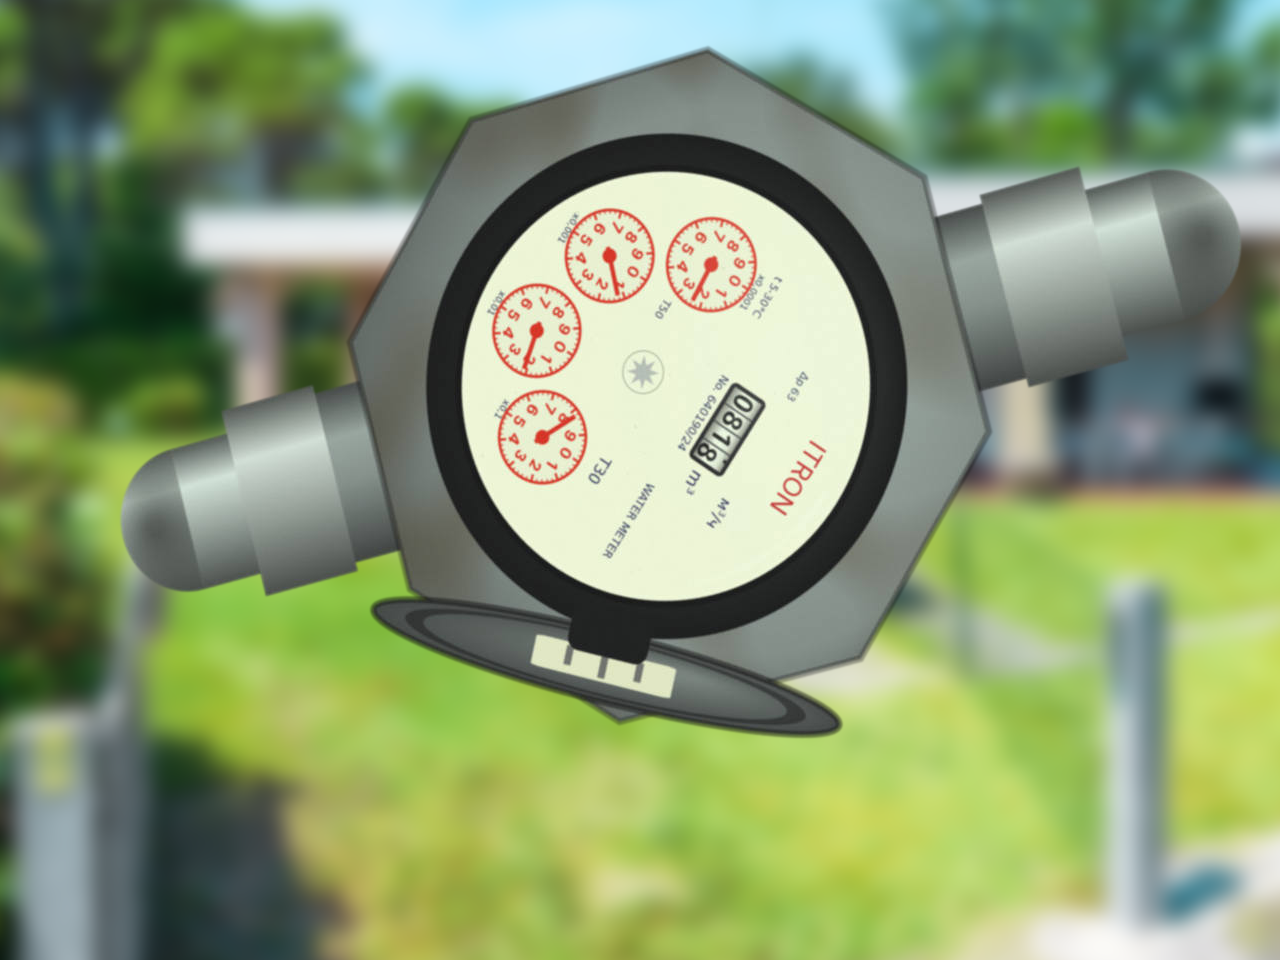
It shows {"value": 817.8212, "unit": "m³"}
